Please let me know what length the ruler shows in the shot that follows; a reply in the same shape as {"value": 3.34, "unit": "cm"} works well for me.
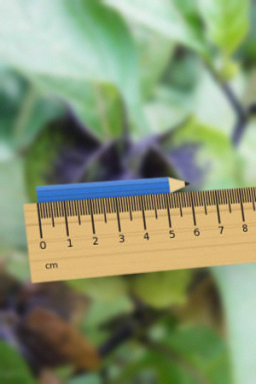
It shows {"value": 6, "unit": "cm"}
